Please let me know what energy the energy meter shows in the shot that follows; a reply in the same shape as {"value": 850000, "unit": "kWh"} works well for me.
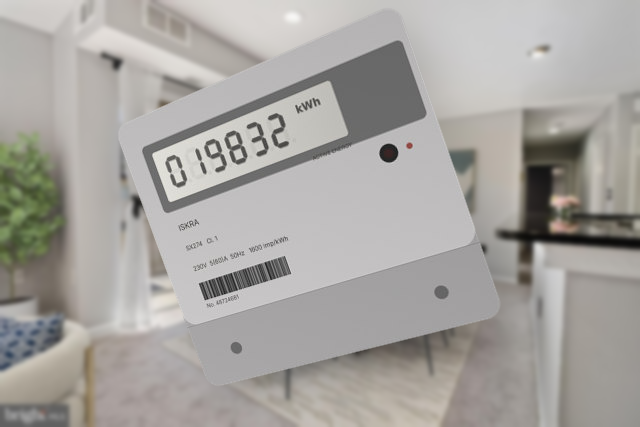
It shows {"value": 19832, "unit": "kWh"}
